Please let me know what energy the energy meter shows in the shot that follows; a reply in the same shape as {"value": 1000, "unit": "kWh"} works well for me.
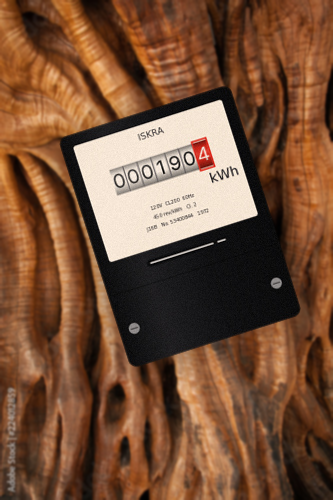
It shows {"value": 190.4, "unit": "kWh"}
